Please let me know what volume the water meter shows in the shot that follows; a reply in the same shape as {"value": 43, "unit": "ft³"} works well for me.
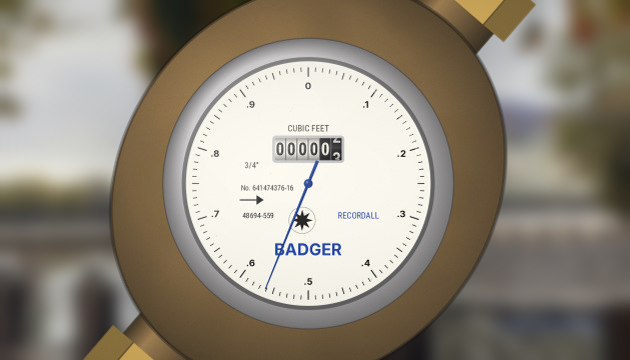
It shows {"value": 2.56, "unit": "ft³"}
